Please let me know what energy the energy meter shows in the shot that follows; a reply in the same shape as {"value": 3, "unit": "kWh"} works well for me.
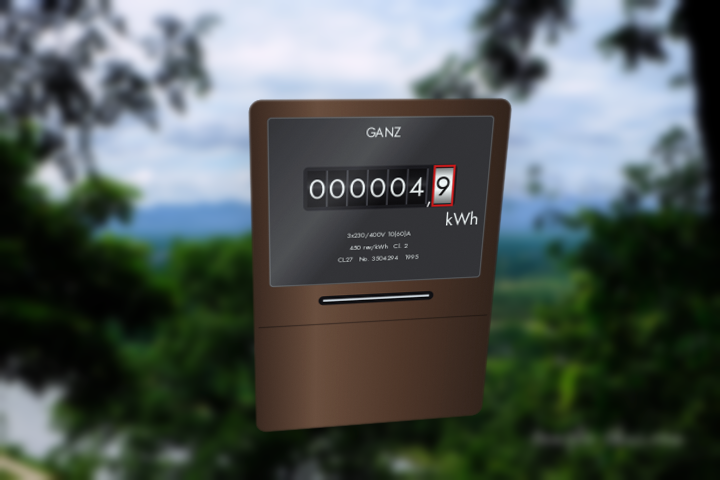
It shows {"value": 4.9, "unit": "kWh"}
